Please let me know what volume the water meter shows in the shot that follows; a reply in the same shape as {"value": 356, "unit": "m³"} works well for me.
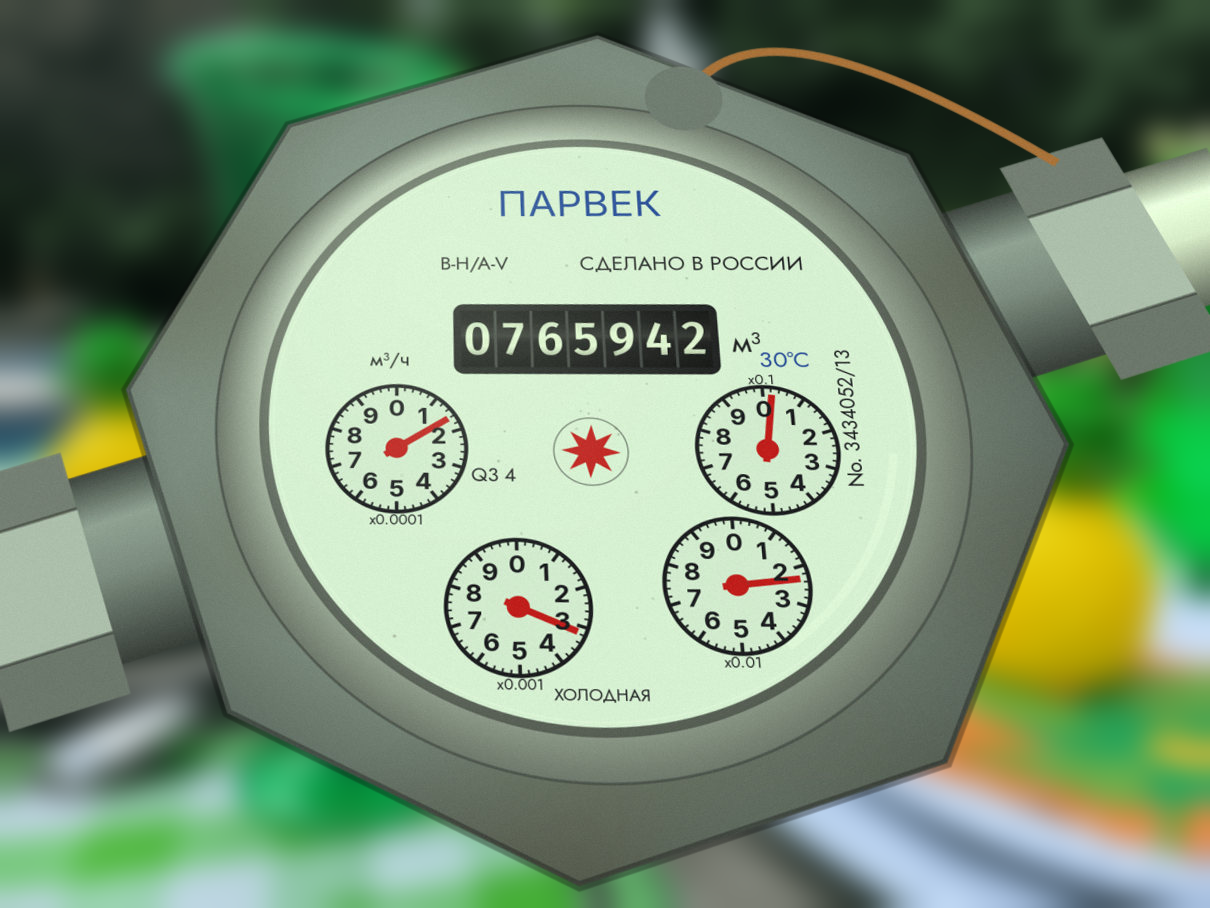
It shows {"value": 765942.0231, "unit": "m³"}
